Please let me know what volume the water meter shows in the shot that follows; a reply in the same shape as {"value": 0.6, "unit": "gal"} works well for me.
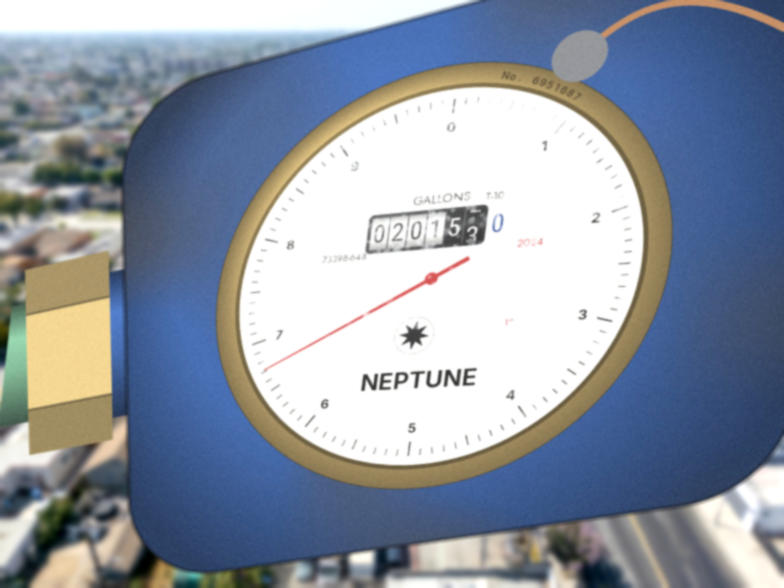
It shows {"value": 201526.7, "unit": "gal"}
